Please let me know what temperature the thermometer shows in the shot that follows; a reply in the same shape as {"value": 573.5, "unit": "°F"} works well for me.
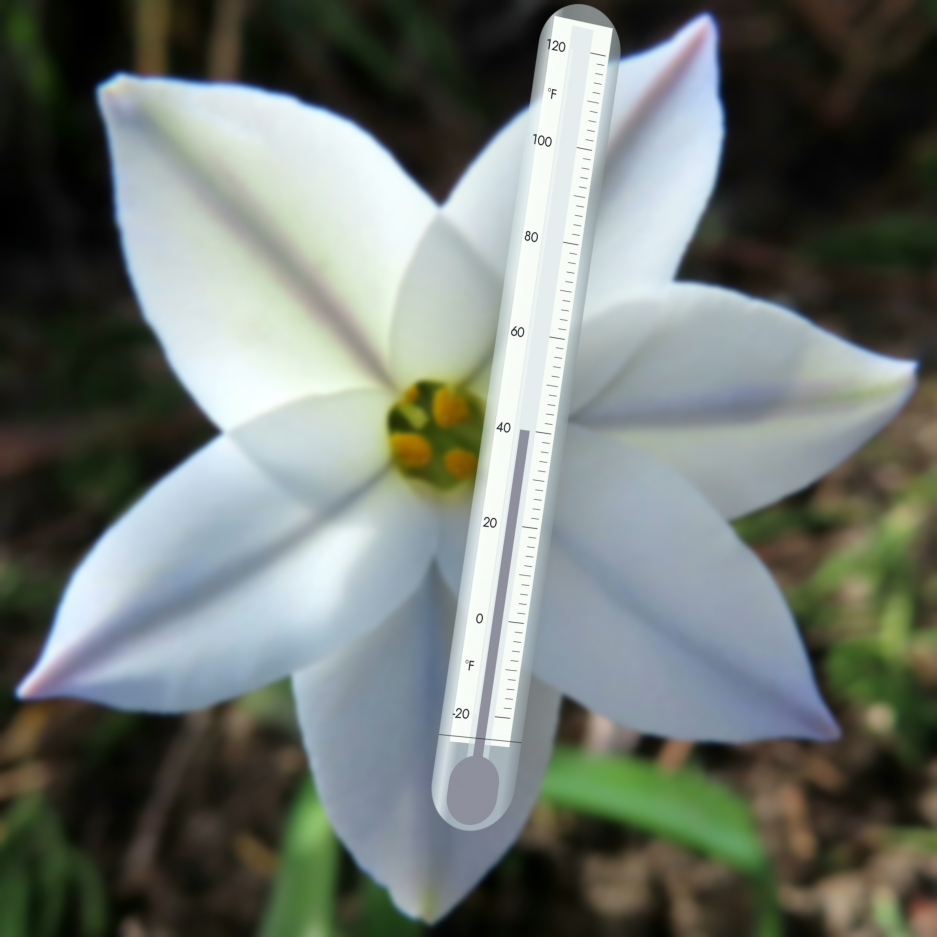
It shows {"value": 40, "unit": "°F"}
